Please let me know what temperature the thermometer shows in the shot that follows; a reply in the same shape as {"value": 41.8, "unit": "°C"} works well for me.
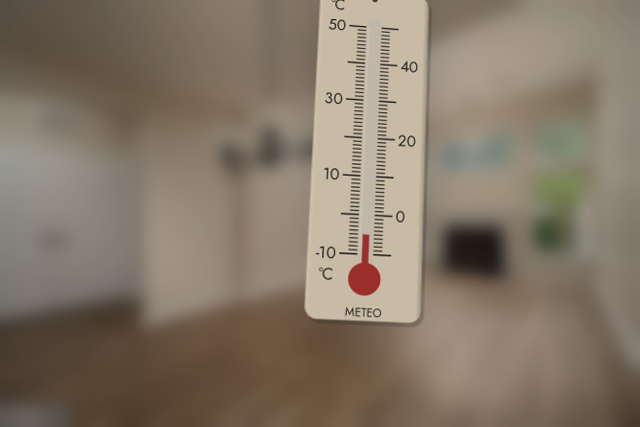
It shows {"value": -5, "unit": "°C"}
